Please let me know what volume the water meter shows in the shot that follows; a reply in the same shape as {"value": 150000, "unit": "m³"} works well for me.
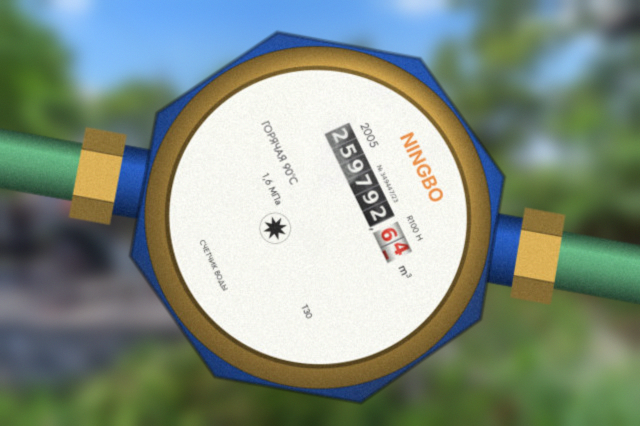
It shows {"value": 259792.64, "unit": "m³"}
